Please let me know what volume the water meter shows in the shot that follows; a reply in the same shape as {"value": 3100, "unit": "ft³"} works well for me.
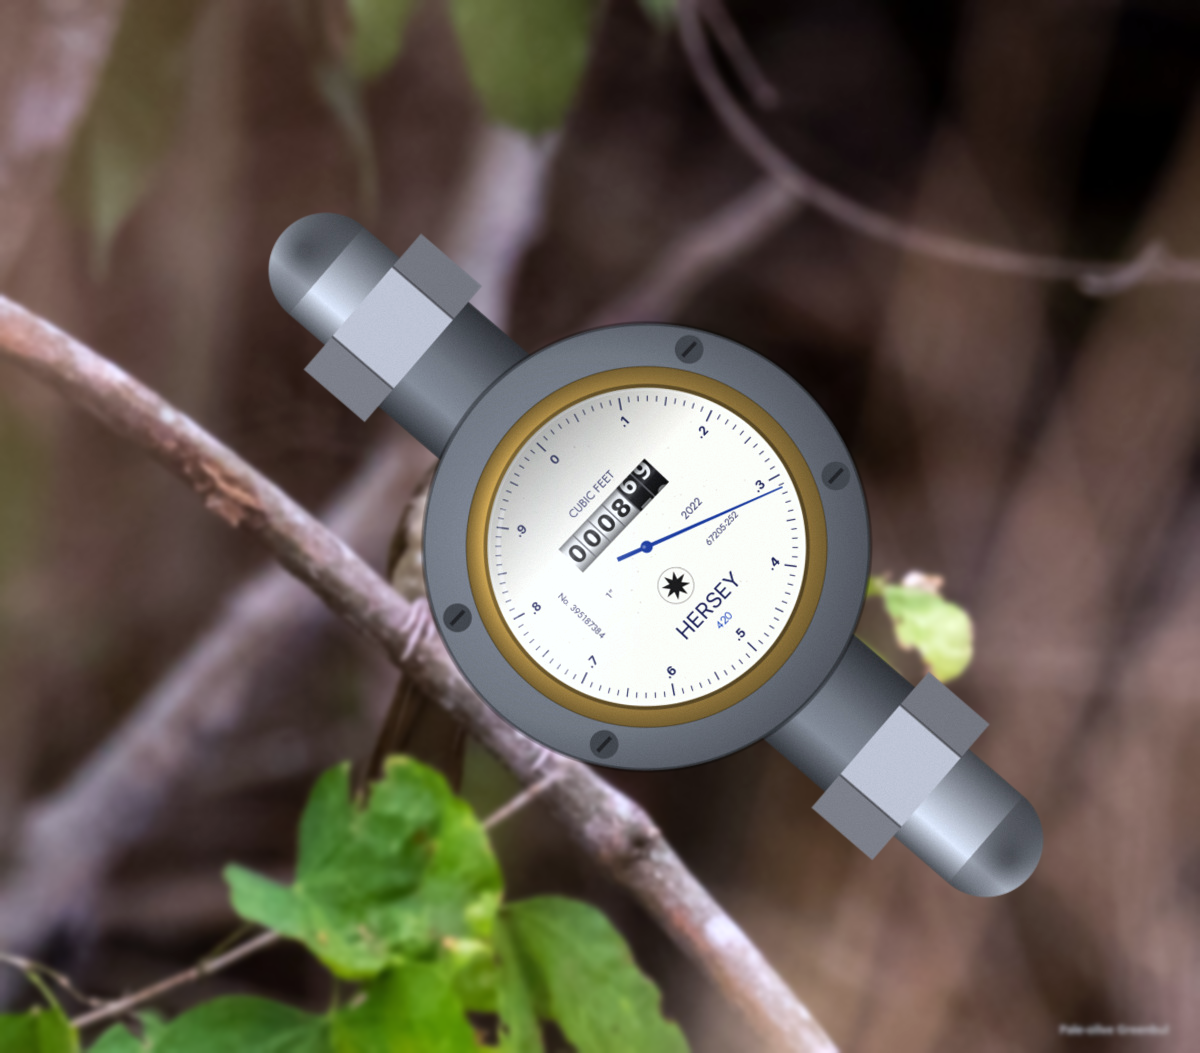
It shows {"value": 869.31, "unit": "ft³"}
